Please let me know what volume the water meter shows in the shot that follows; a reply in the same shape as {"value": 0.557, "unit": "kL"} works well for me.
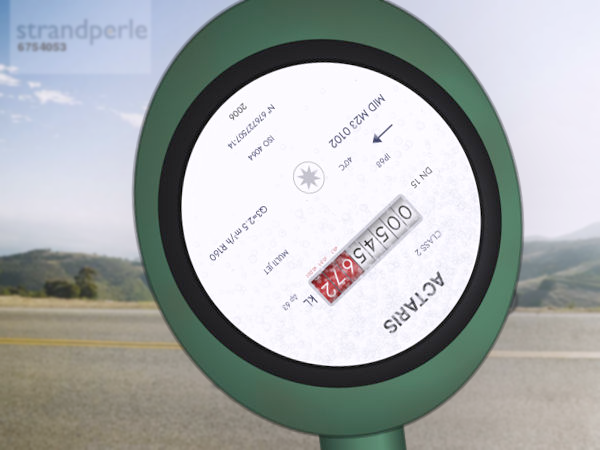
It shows {"value": 545.672, "unit": "kL"}
